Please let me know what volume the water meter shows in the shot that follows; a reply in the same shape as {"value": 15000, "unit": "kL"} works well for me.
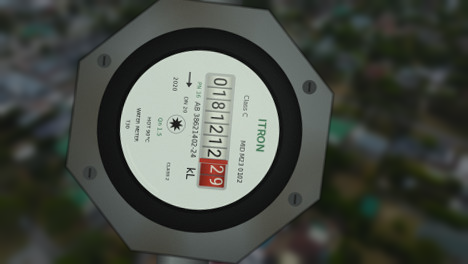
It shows {"value": 181212.29, "unit": "kL"}
